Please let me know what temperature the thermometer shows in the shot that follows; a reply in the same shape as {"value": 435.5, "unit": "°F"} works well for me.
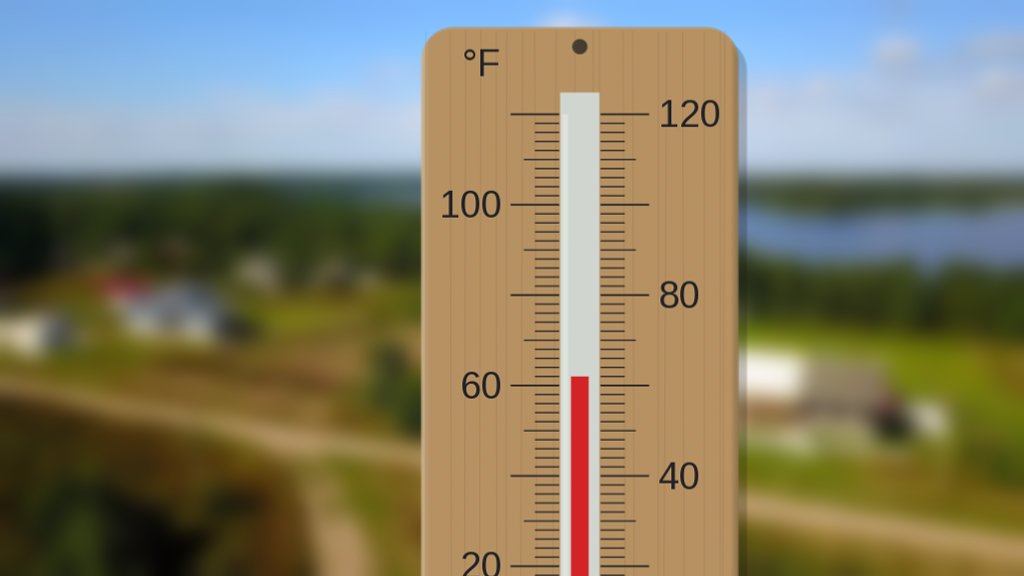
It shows {"value": 62, "unit": "°F"}
